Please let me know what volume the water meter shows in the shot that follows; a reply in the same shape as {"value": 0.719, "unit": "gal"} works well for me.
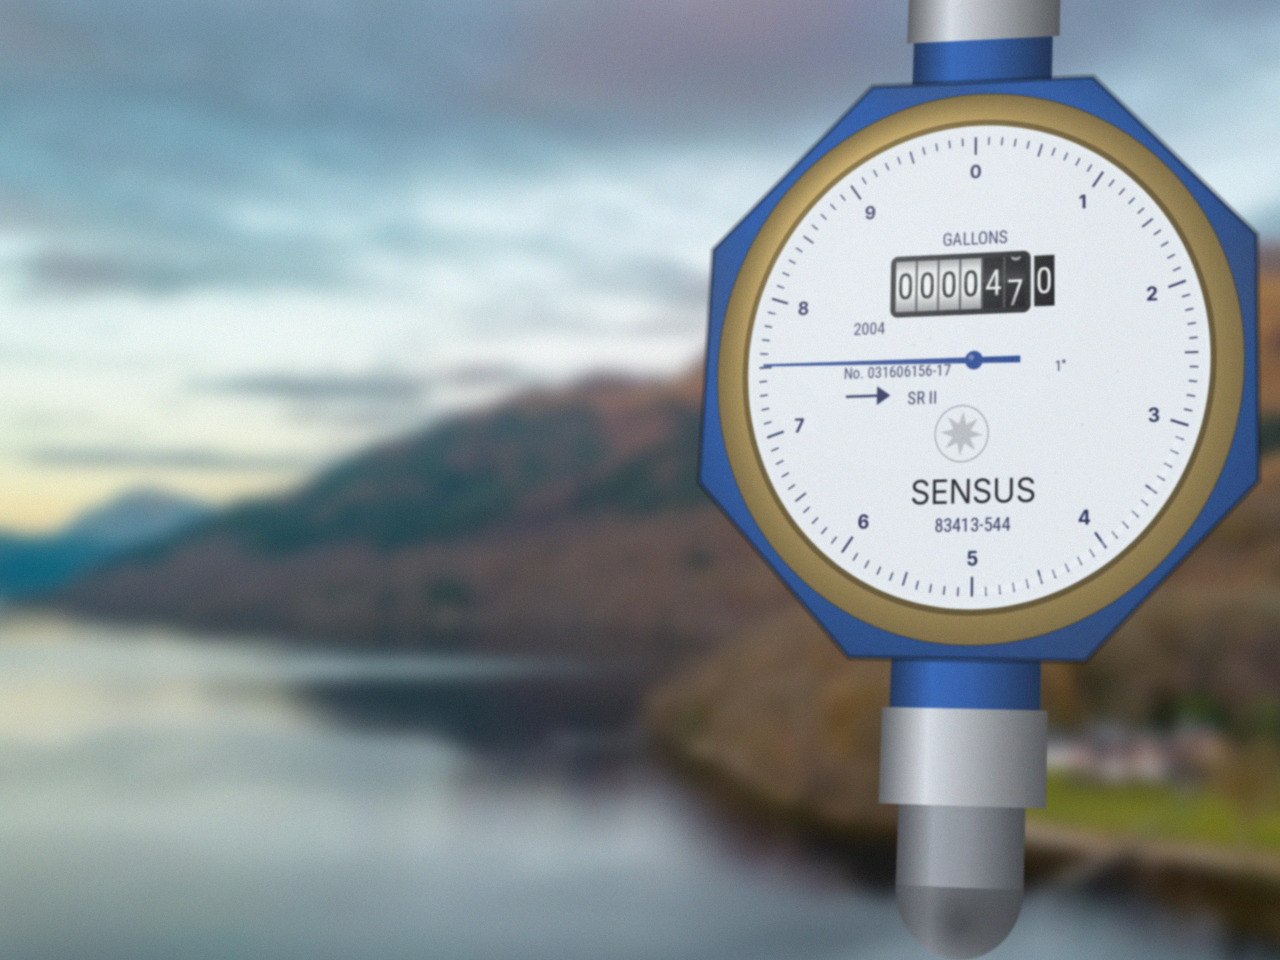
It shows {"value": 467.5, "unit": "gal"}
